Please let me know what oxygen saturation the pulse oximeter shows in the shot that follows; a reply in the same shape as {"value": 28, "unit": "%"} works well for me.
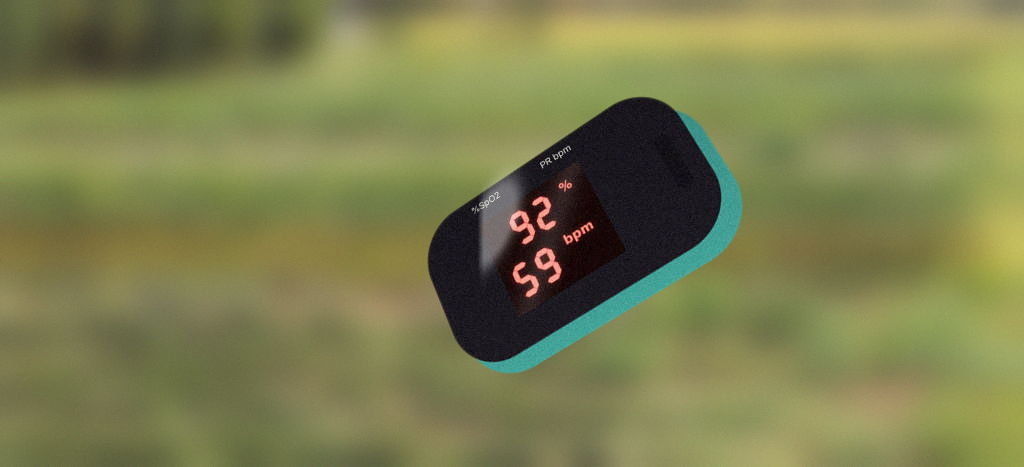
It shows {"value": 92, "unit": "%"}
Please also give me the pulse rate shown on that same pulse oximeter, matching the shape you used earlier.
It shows {"value": 59, "unit": "bpm"}
